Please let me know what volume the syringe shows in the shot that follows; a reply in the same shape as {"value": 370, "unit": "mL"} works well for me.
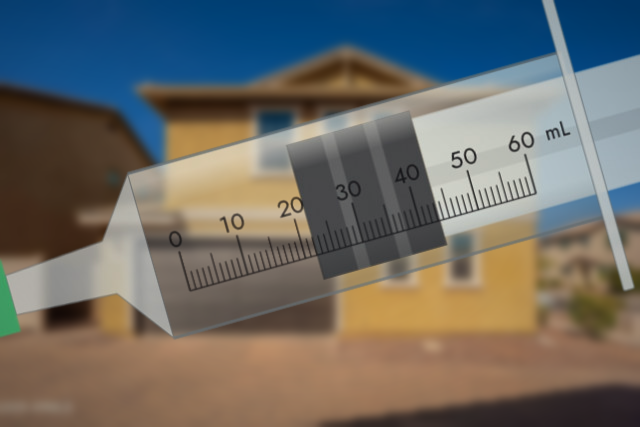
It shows {"value": 22, "unit": "mL"}
